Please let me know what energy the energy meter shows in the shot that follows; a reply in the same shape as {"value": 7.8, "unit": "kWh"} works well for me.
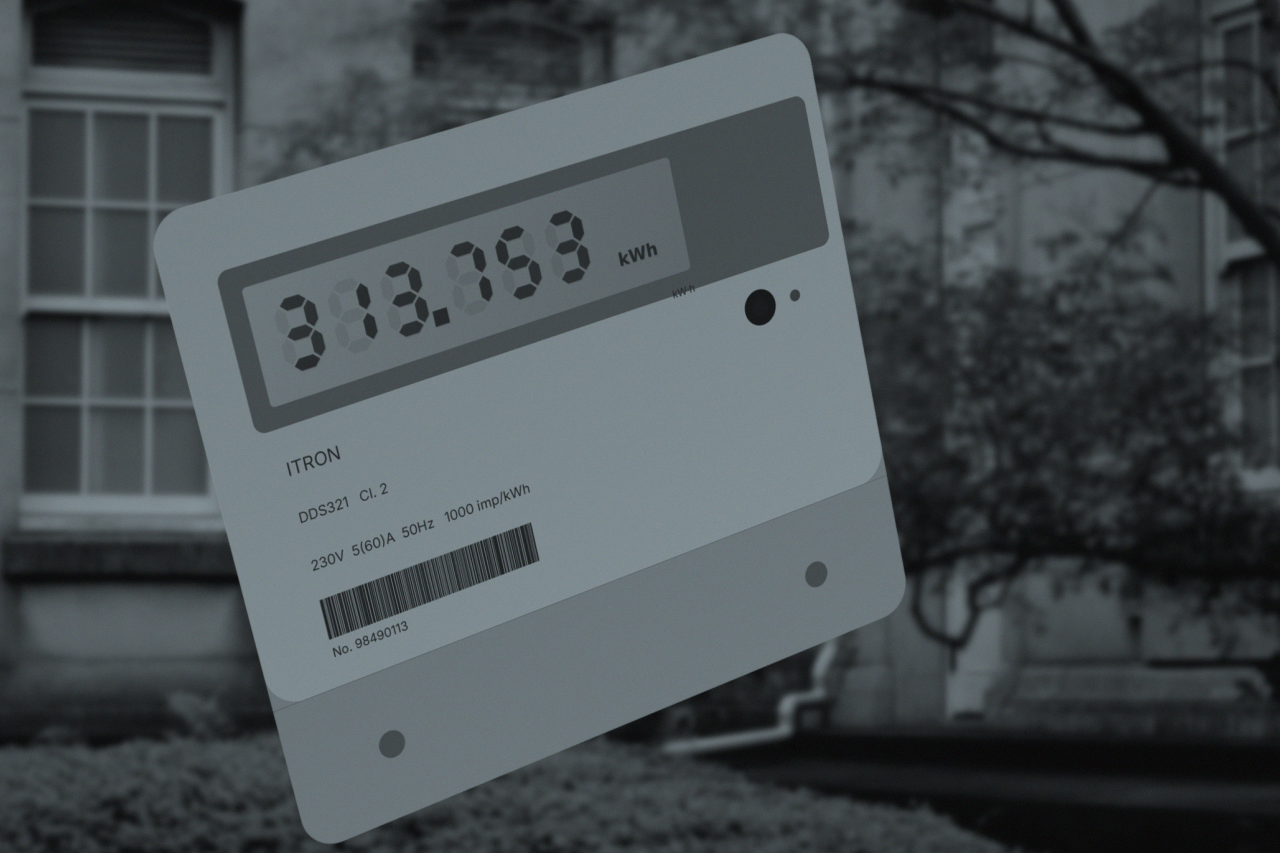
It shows {"value": 313.753, "unit": "kWh"}
